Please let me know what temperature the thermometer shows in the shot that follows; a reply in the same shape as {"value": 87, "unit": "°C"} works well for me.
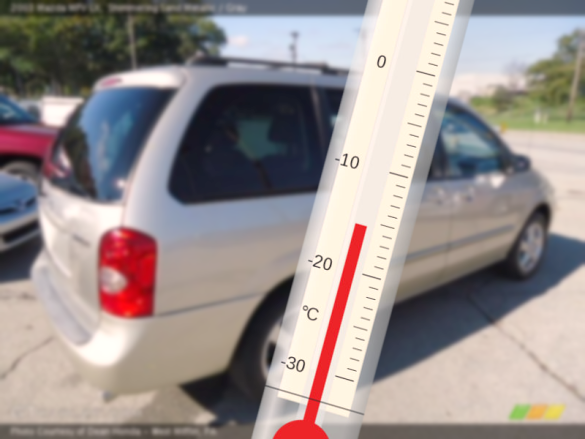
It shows {"value": -15.5, "unit": "°C"}
